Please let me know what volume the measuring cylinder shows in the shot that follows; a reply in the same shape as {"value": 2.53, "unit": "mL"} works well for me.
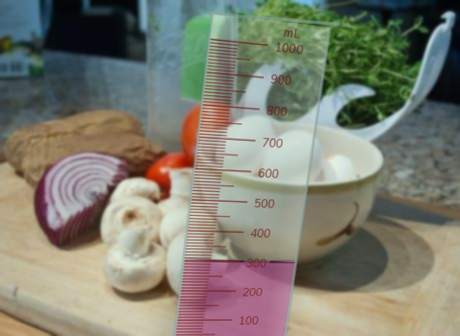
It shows {"value": 300, "unit": "mL"}
